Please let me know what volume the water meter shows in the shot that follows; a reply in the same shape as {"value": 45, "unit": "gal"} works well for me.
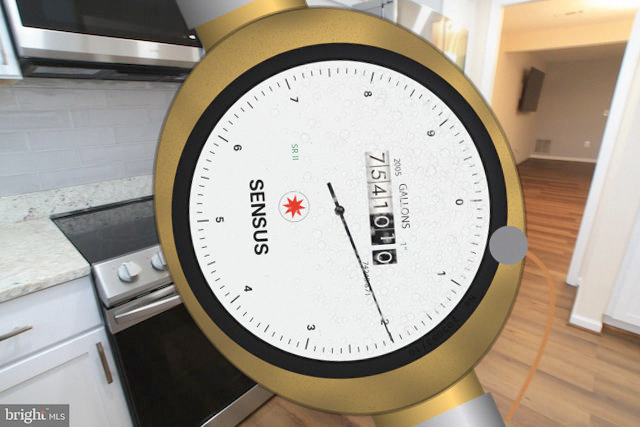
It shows {"value": 7541012.0, "unit": "gal"}
